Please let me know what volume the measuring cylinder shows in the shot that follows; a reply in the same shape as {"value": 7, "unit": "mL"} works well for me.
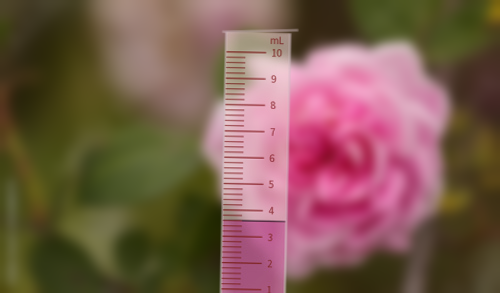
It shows {"value": 3.6, "unit": "mL"}
